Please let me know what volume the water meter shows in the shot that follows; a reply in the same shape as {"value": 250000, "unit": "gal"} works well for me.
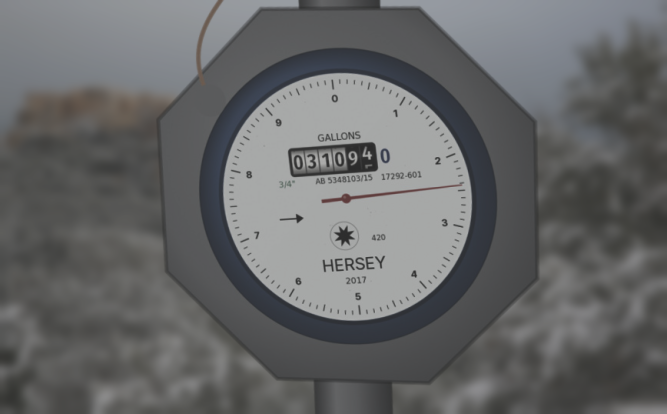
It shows {"value": 310942.4, "unit": "gal"}
